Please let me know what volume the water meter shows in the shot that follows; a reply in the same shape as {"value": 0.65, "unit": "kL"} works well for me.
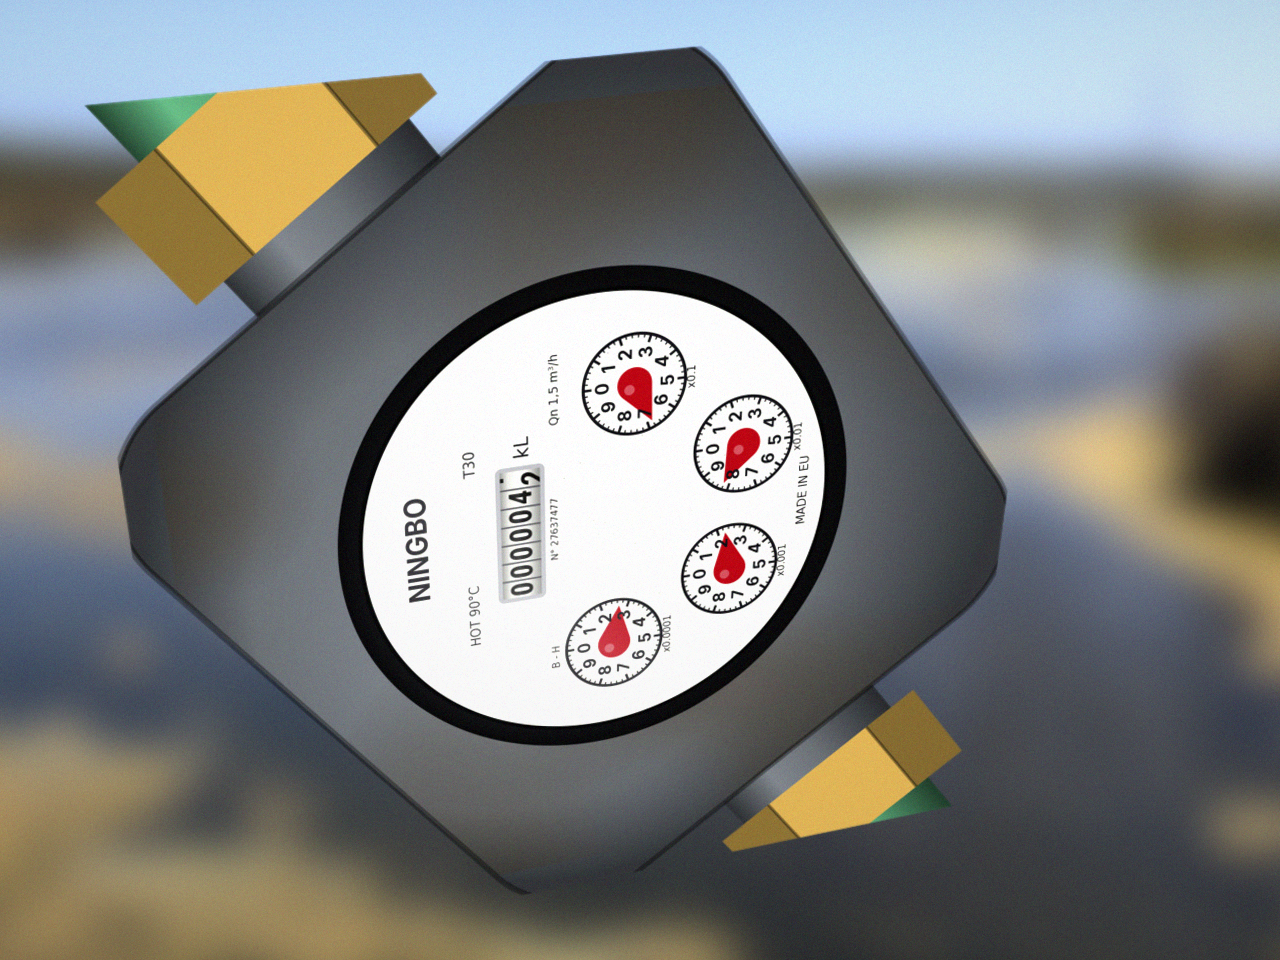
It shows {"value": 41.6822, "unit": "kL"}
